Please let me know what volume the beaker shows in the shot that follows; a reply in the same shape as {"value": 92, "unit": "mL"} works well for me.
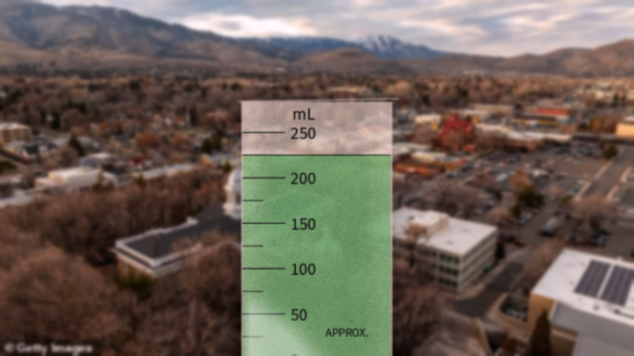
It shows {"value": 225, "unit": "mL"}
